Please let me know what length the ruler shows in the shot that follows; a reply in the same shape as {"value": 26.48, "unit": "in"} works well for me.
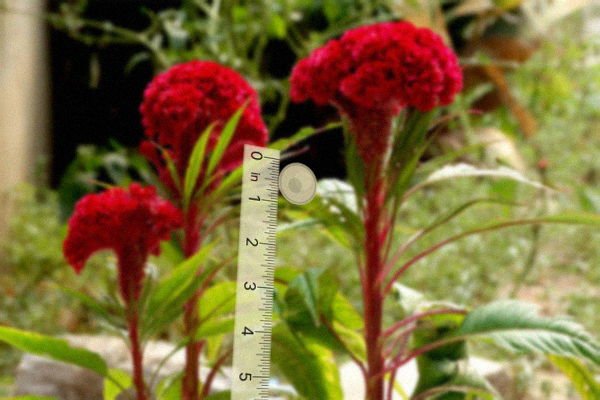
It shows {"value": 1, "unit": "in"}
